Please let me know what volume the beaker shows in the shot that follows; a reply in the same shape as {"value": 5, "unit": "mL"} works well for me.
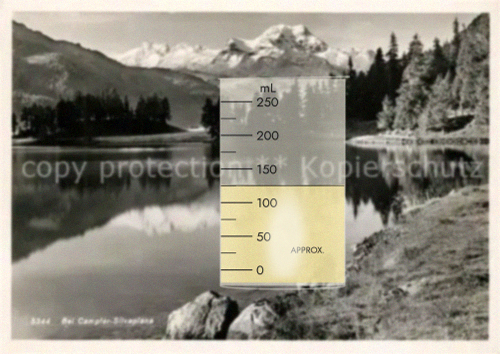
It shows {"value": 125, "unit": "mL"}
